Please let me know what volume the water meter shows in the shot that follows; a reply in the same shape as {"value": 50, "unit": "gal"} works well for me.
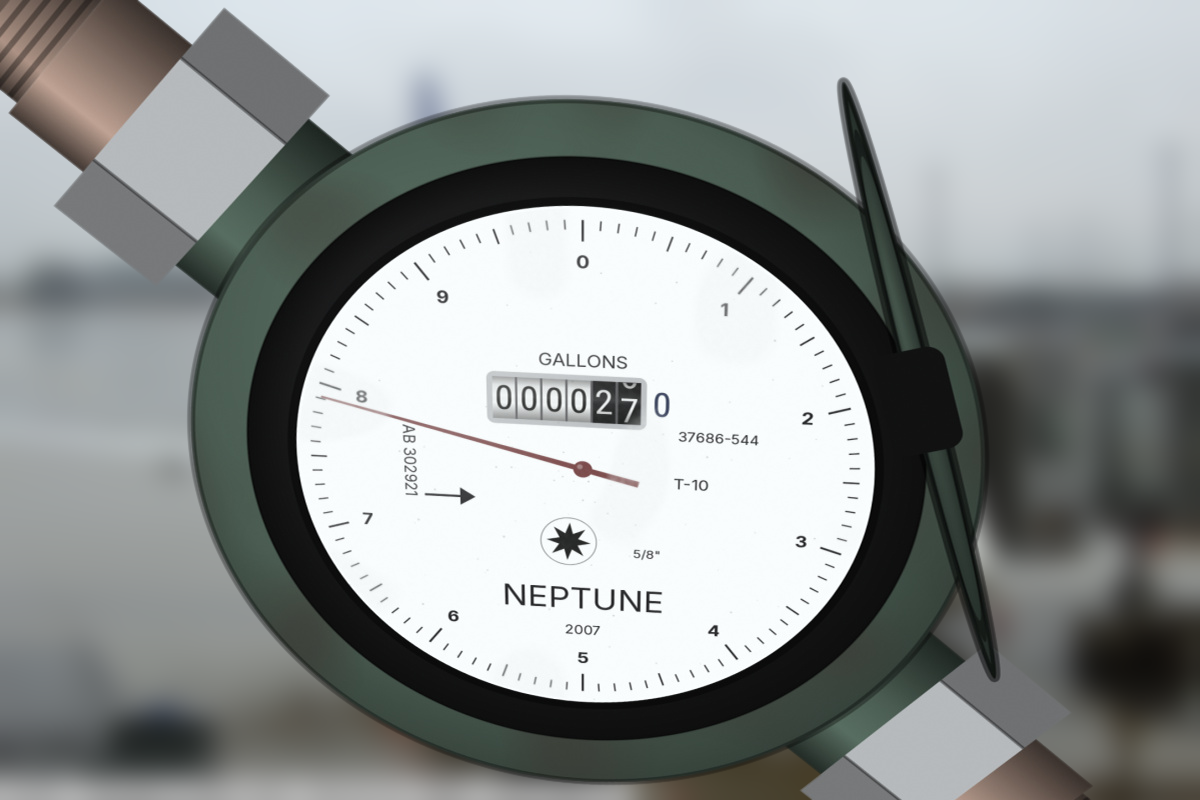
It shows {"value": 267.9, "unit": "gal"}
